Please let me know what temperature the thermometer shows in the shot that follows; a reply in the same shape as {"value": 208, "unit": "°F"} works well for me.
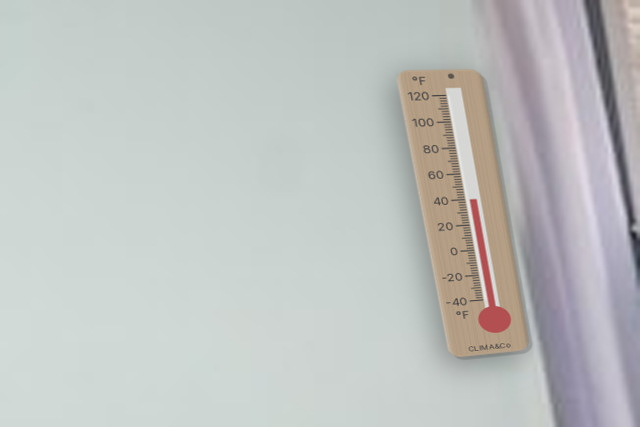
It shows {"value": 40, "unit": "°F"}
